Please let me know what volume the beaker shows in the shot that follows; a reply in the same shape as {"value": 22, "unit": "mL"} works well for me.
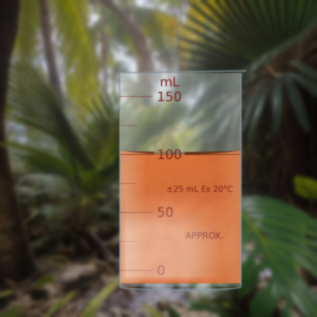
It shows {"value": 100, "unit": "mL"}
